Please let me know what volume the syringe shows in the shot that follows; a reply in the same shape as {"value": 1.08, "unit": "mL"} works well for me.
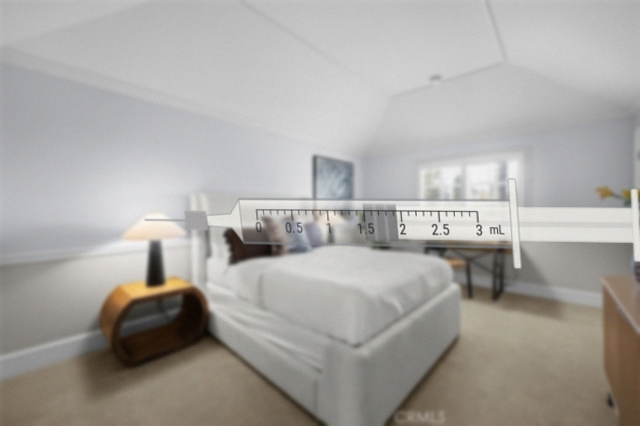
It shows {"value": 1.5, "unit": "mL"}
